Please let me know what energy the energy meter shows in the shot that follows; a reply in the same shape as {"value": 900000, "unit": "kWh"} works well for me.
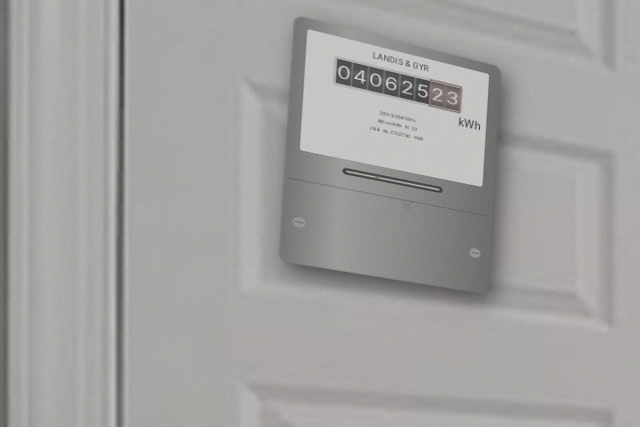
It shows {"value": 40625.23, "unit": "kWh"}
